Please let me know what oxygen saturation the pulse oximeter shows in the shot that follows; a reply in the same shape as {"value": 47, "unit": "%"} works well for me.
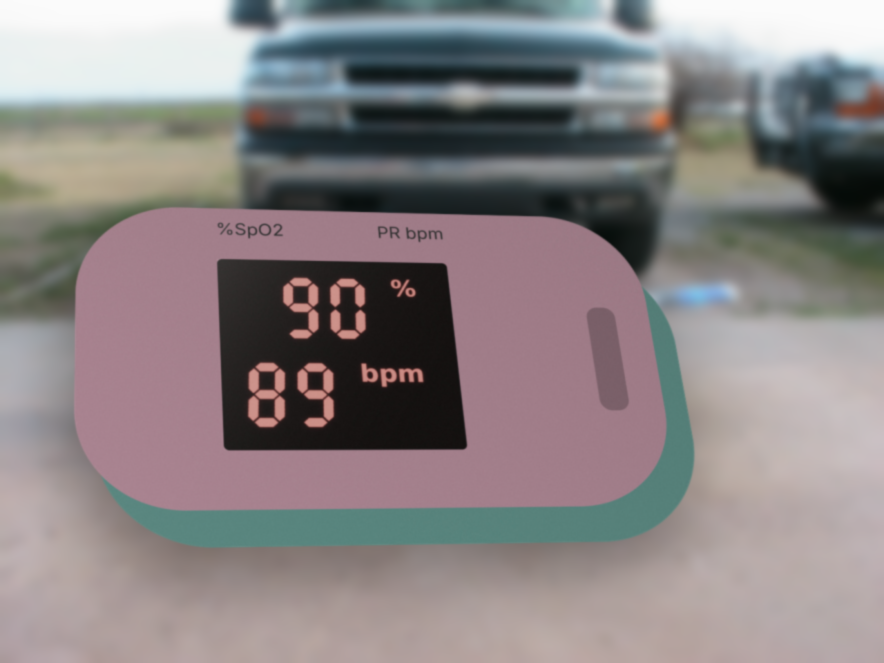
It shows {"value": 90, "unit": "%"}
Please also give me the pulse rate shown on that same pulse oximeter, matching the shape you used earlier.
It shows {"value": 89, "unit": "bpm"}
